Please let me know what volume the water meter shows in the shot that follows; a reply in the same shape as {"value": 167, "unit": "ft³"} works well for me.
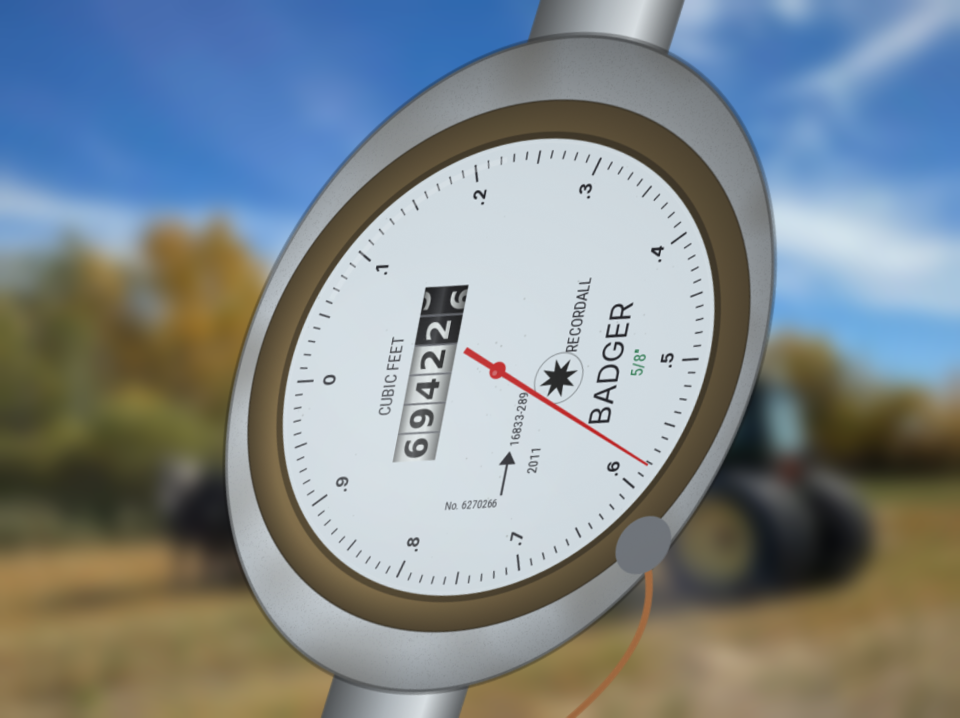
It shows {"value": 694225.58, "unit": "ft³"}
